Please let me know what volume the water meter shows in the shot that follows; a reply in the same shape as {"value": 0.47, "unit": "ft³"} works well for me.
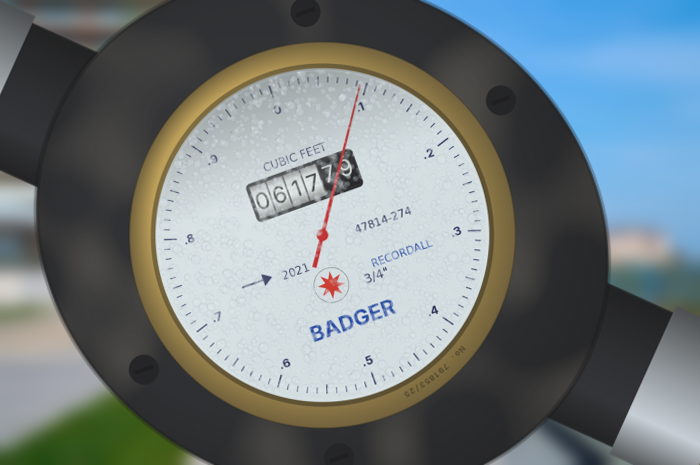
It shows {"value": 61779.09, "unit": "ft³"}
